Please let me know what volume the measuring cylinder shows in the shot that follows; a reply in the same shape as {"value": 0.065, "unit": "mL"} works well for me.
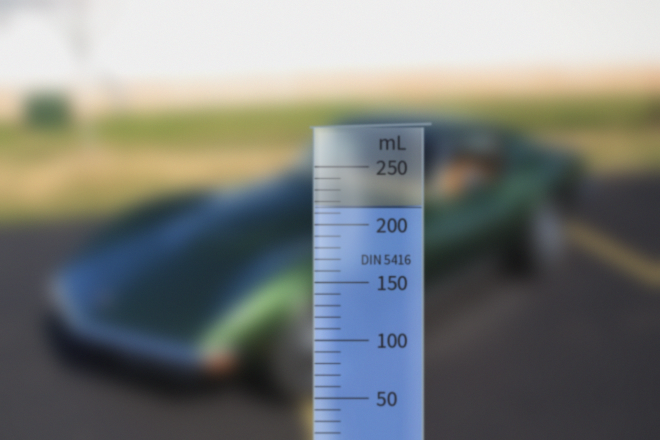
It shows {"value": 215, "unit": "mL"}
